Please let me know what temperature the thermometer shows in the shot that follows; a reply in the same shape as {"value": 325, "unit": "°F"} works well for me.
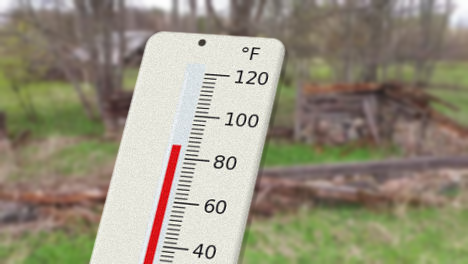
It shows {"value": 86, "unit": "°F"}
